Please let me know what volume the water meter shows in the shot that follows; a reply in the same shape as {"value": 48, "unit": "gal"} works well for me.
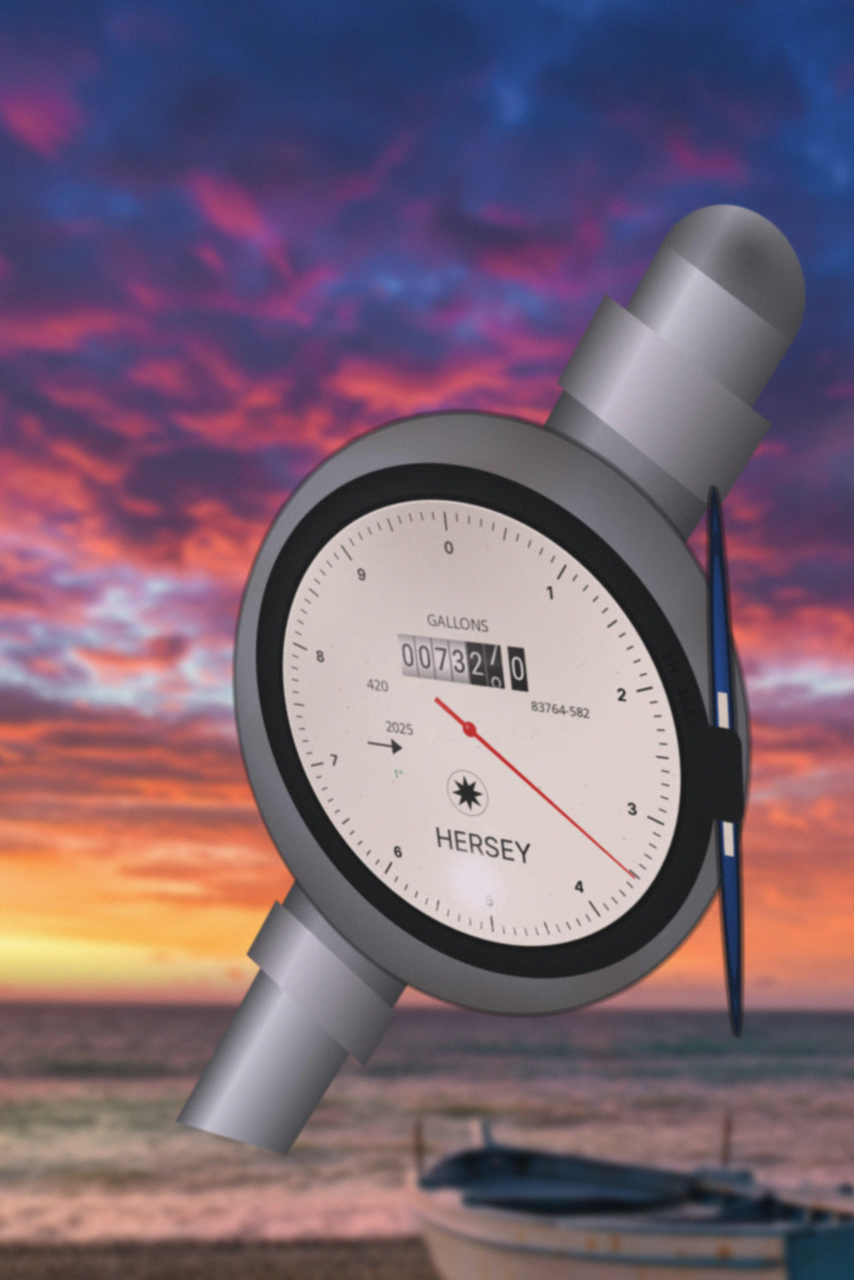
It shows {"value": 73273.5, "unit": "gal"}
